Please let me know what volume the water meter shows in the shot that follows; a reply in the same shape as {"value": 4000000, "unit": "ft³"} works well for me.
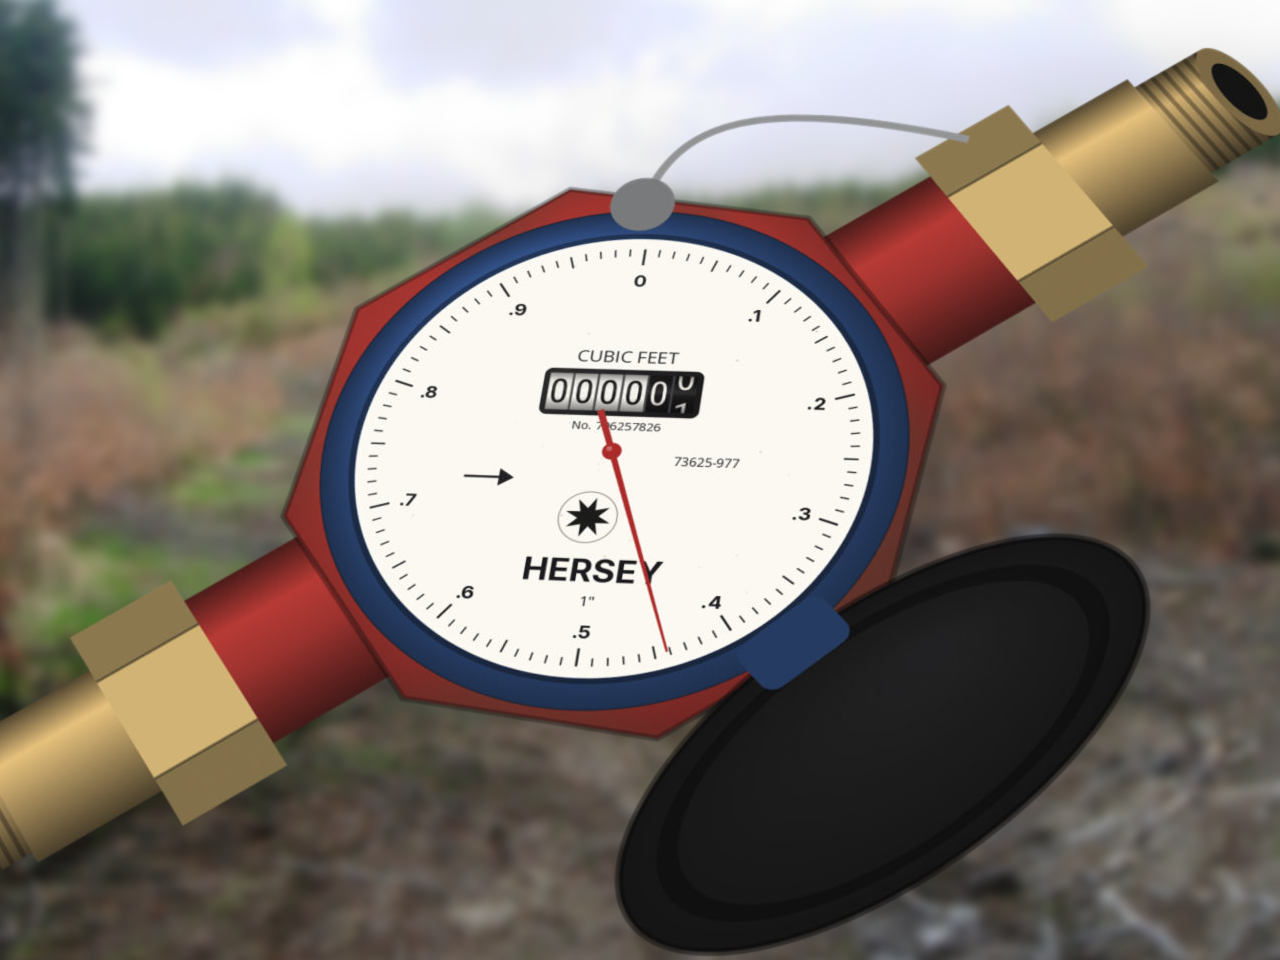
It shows {"value": 0.44, "unit": "ft³"}
